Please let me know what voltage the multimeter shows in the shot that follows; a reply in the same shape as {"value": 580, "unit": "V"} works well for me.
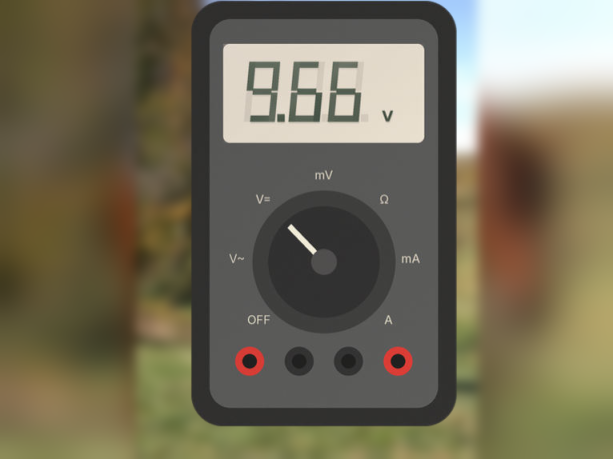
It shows {"value": 9.66, "unit": "V"}
